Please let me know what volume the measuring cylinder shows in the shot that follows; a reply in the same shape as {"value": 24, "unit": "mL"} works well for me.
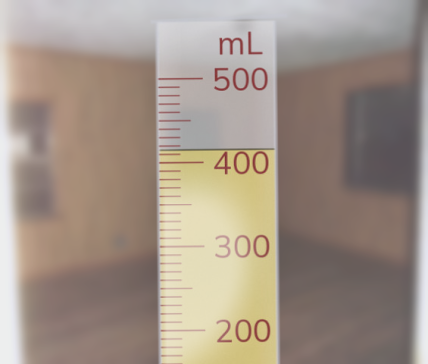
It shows {"value": 415, "unit": "mL"}
